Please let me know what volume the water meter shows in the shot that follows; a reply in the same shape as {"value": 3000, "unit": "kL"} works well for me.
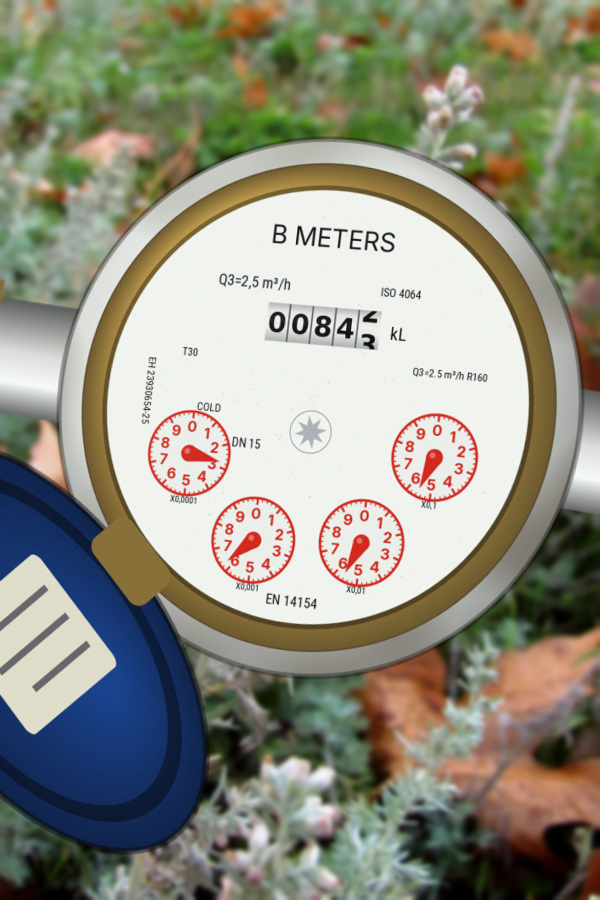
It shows {"value": 842.5562, "unit": "kL"}
